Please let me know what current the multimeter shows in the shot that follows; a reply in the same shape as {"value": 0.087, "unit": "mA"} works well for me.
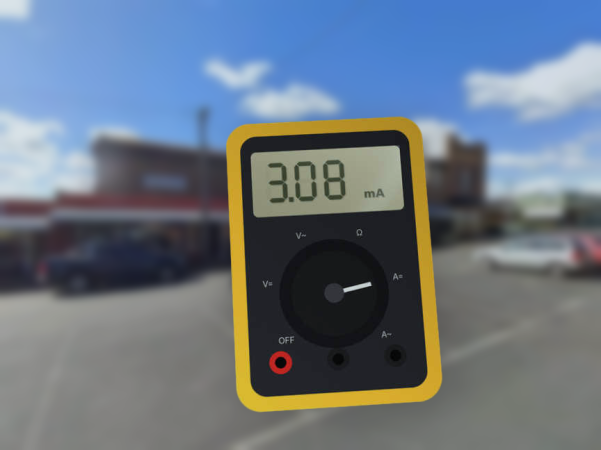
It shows {"value": 3.08, "unit": "mA"}
